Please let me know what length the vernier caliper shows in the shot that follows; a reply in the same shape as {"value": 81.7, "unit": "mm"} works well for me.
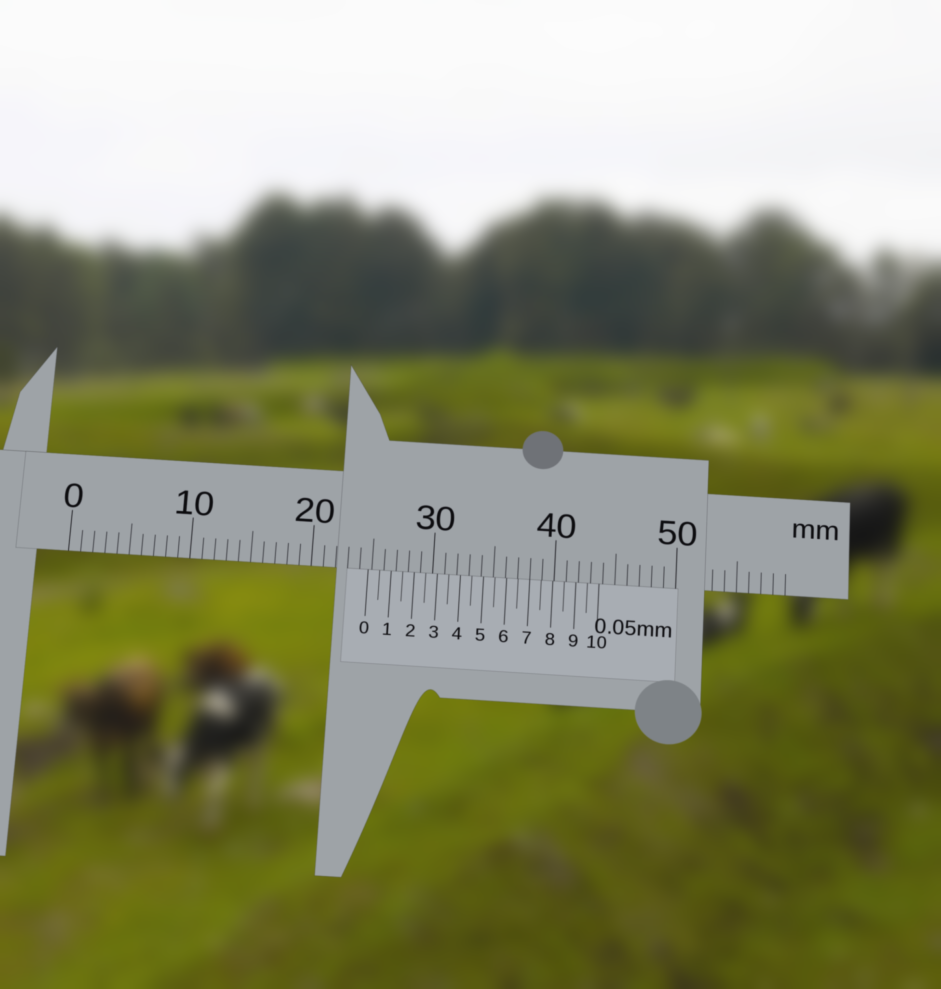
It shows {"value": 24.7, "unit": "mm"}
